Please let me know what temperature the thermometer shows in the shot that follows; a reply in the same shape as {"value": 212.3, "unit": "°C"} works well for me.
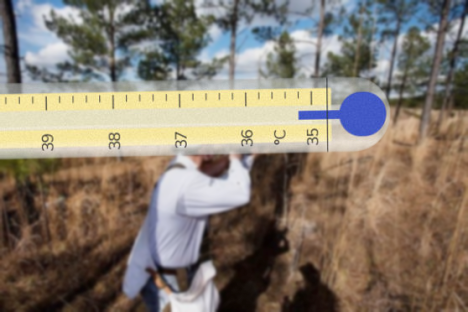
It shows {"value": 35.2, "unit": "°C"}
